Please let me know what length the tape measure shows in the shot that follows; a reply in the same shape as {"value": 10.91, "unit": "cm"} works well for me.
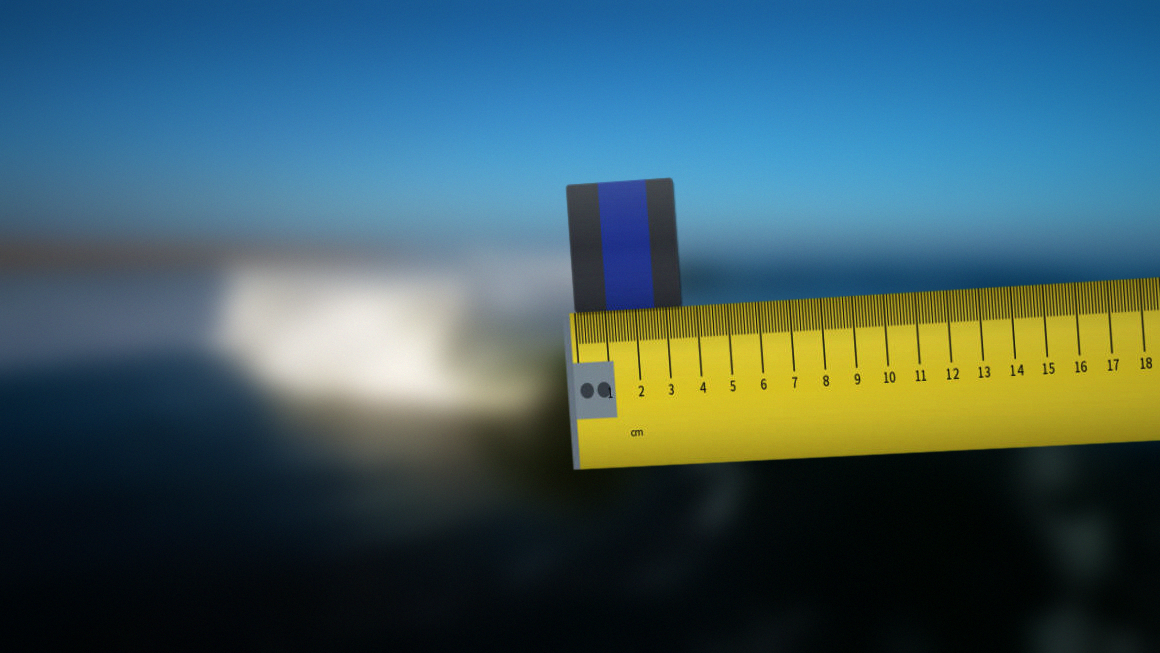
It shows {"value": 3.5, "unit": "cm"}
